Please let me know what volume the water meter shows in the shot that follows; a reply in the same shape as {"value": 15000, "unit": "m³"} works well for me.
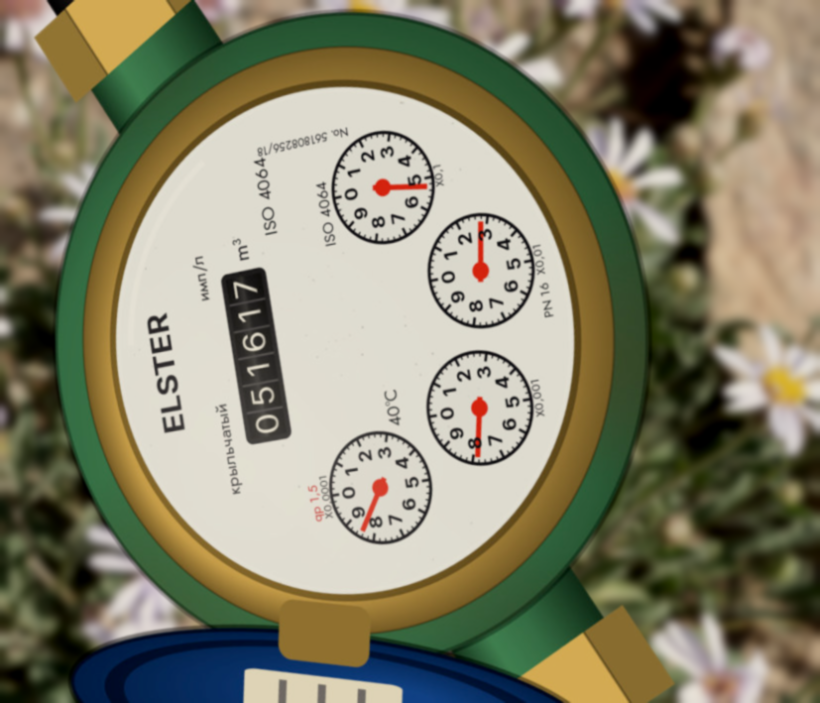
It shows {"value": 51617.5278, "unit": "m³"}
